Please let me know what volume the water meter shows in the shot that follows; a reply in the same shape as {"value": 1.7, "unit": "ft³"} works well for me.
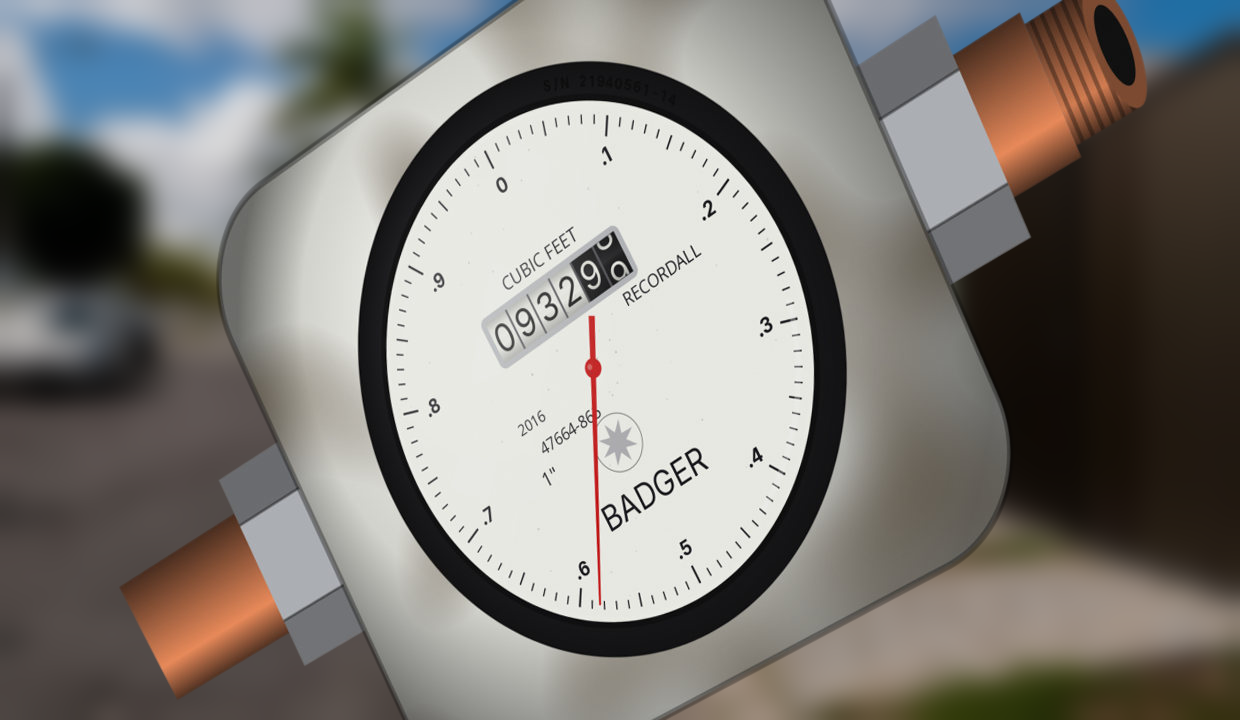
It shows {"value": 93298.58, "unit": "ft³"}
